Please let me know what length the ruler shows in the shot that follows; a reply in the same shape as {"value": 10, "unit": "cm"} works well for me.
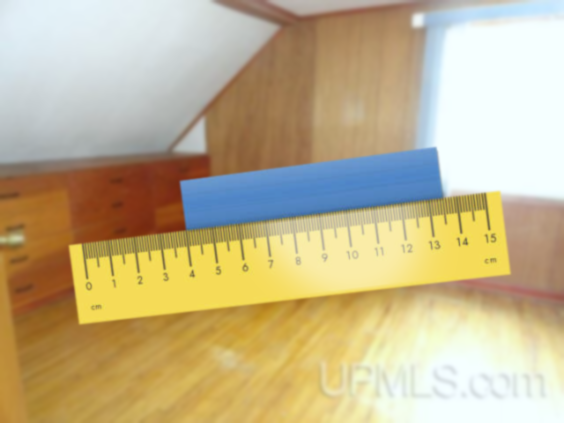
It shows {"value": 9.5, "unit": "cm"}
